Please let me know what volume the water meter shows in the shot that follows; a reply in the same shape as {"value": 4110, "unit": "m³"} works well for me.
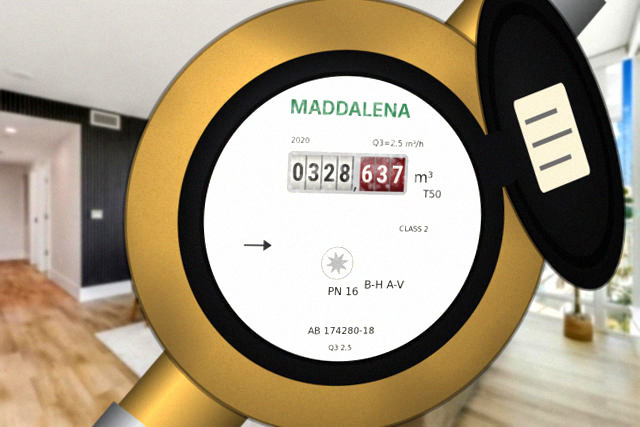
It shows {"value": 328.637, "unit": "m³"}
